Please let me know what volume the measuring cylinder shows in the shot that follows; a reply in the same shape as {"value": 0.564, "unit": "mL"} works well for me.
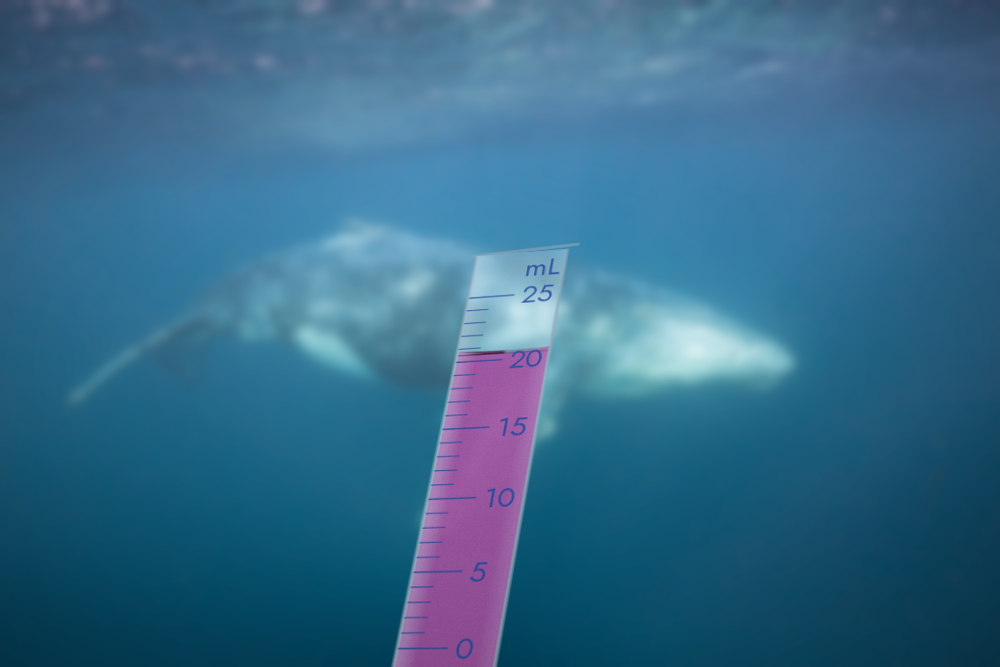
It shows {"value": 20.5, "unit": "mL"}
